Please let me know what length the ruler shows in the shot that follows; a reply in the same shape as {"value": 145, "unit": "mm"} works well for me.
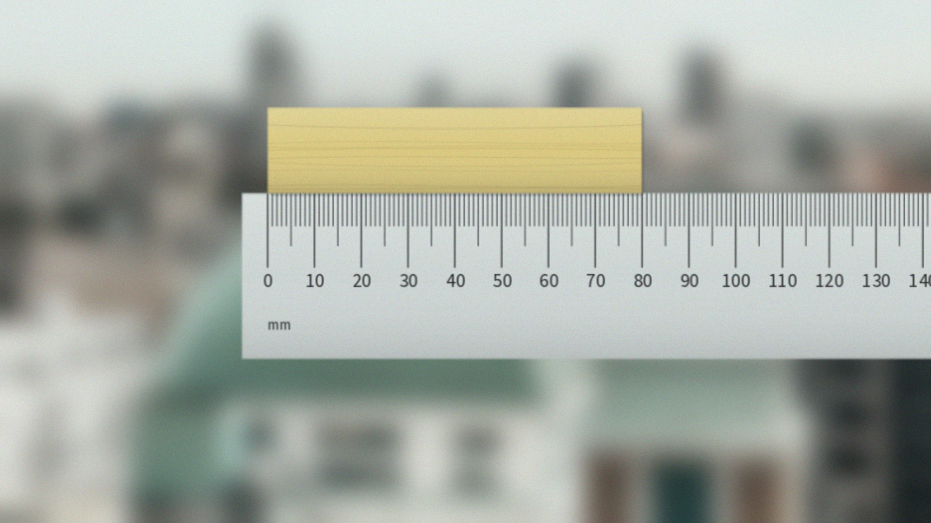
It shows {"value": 80, "unit": "mm"}
